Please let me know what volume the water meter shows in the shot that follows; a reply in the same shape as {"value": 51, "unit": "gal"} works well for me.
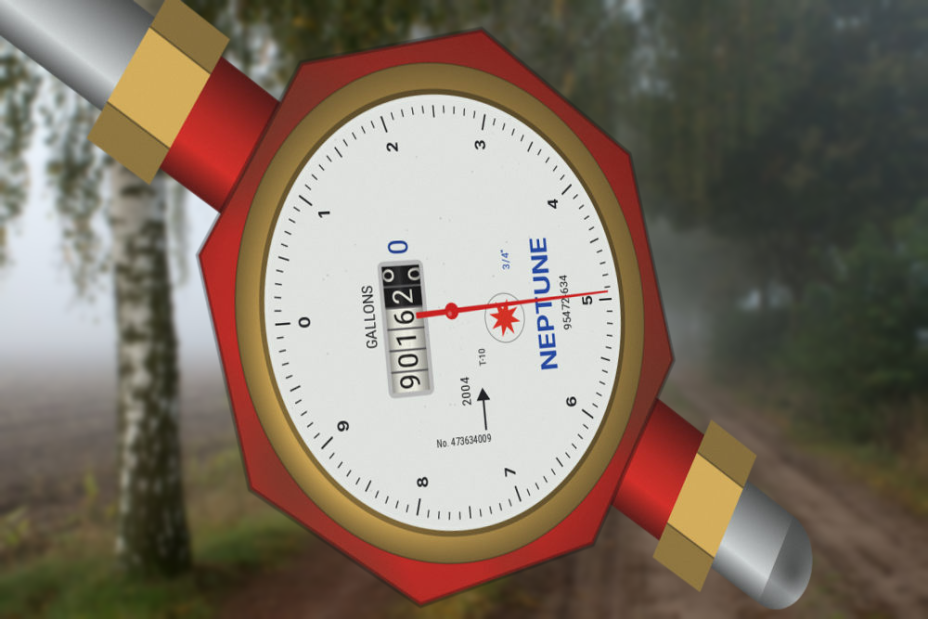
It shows {"value": 9016284.9, "unit": "gal"}
